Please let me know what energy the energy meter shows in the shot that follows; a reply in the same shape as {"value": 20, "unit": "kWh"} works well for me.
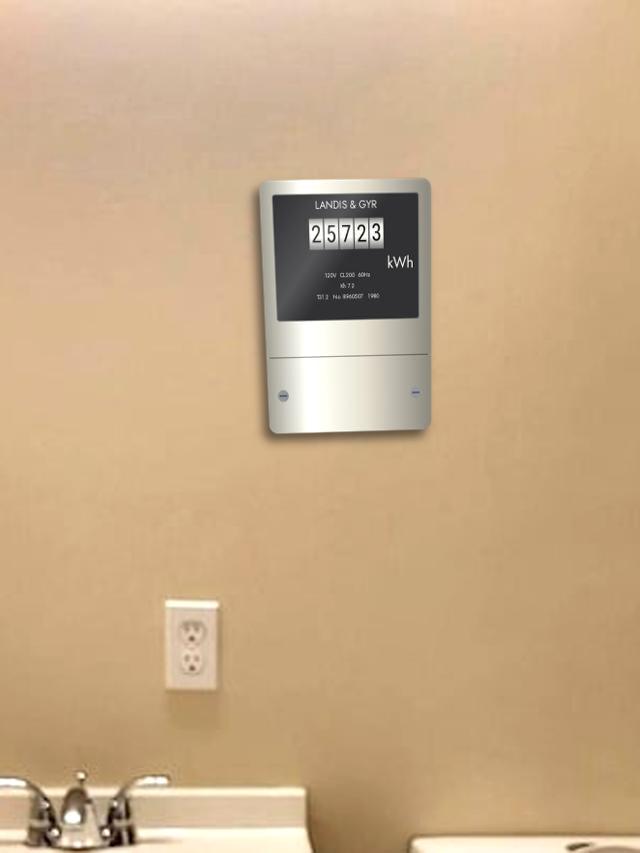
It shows {"value": 25723, "unit": "kWh"}
